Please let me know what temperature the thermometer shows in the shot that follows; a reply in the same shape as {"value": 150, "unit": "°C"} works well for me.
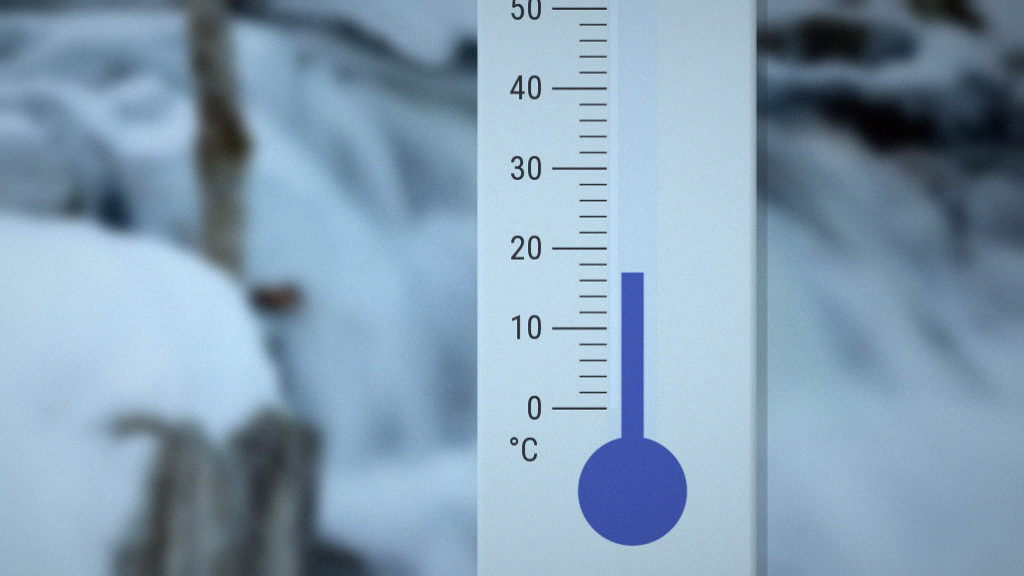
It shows {"value": 17, "unit": "°C"}
